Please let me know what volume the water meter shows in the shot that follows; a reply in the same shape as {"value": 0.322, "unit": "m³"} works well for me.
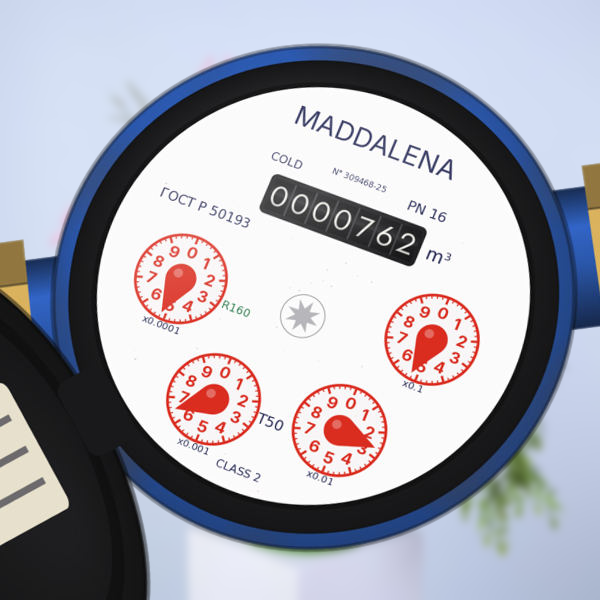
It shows {"value": 762.5265, "unit": "m³"}
